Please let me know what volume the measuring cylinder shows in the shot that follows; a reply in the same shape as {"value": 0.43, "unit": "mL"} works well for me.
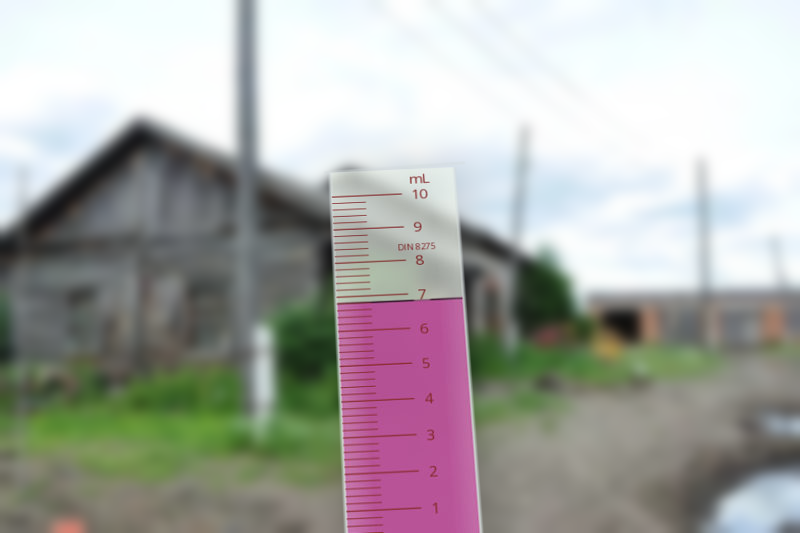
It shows {"value": 6.8, "unit": "mL"}
